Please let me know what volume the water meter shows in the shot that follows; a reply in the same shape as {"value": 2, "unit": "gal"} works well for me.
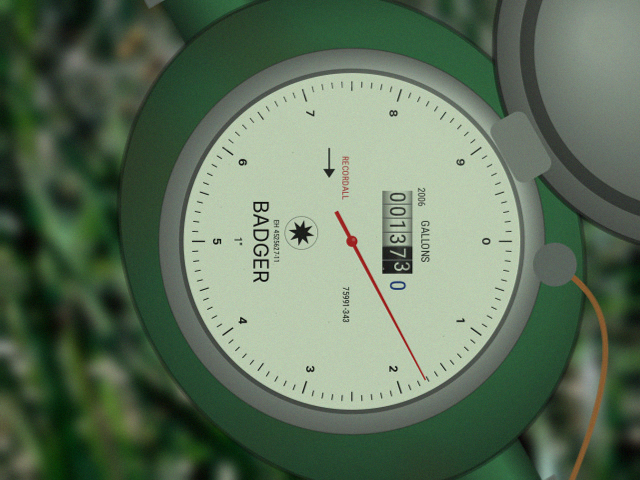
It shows {"value": 13731.7, "unit": "gal"}
